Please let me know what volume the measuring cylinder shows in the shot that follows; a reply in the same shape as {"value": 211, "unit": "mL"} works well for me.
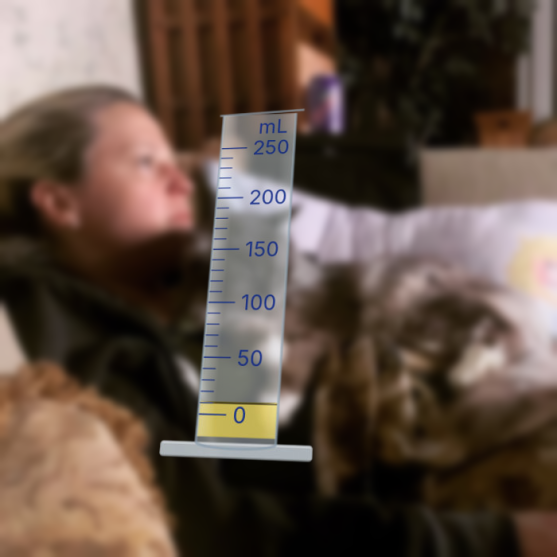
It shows {"value": 10, "unit": "mL"}
